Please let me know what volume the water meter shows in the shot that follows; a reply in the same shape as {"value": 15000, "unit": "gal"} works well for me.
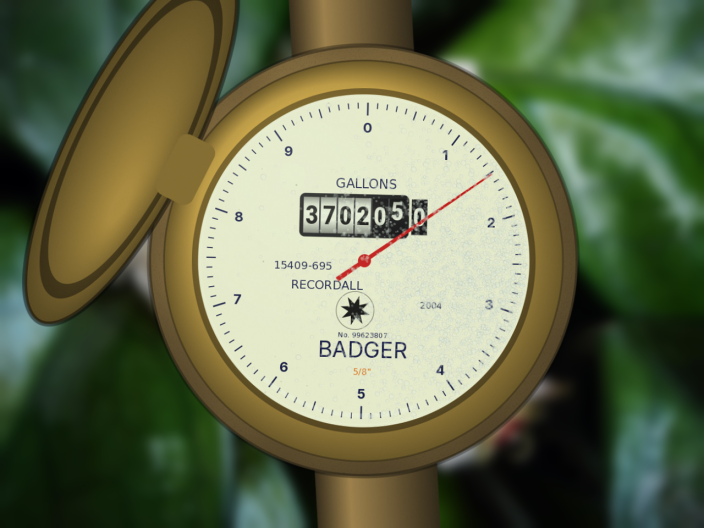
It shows {"value": 3702051.5, "unit": "gal"}
